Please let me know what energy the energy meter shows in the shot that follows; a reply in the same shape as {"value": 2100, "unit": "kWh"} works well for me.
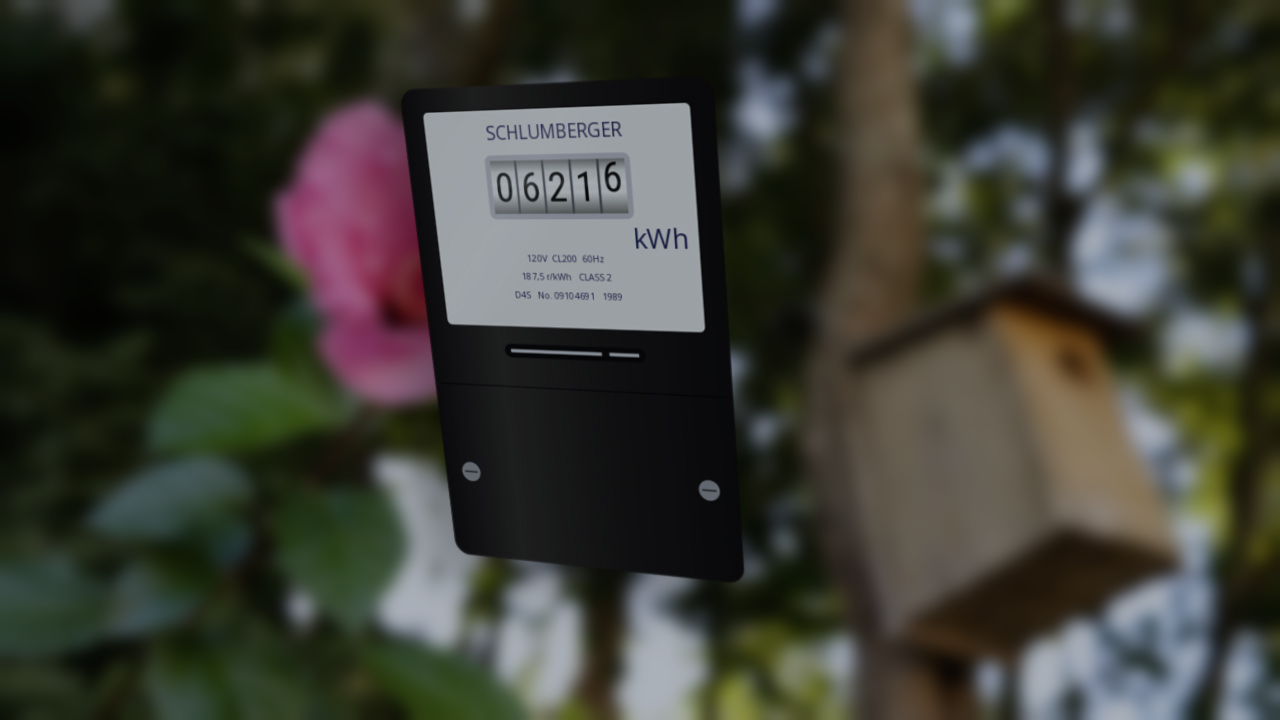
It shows {"value": 6216, "unit": "kWh"}
